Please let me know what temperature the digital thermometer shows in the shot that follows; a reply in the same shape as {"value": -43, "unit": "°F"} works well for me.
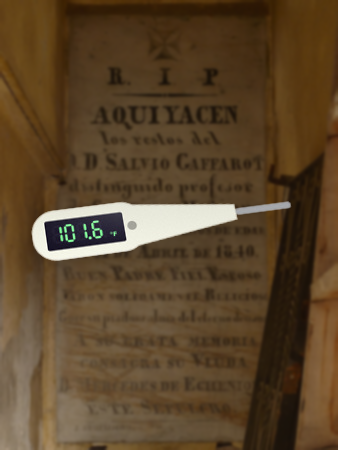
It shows {"value": 101.6, "unit": "°F"}
